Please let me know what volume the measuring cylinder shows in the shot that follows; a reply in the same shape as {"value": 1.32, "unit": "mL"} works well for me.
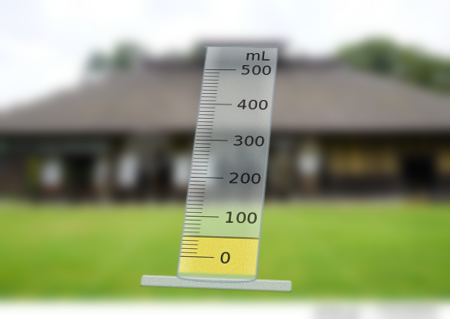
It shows {"value": 50, "unit": "mL"}
